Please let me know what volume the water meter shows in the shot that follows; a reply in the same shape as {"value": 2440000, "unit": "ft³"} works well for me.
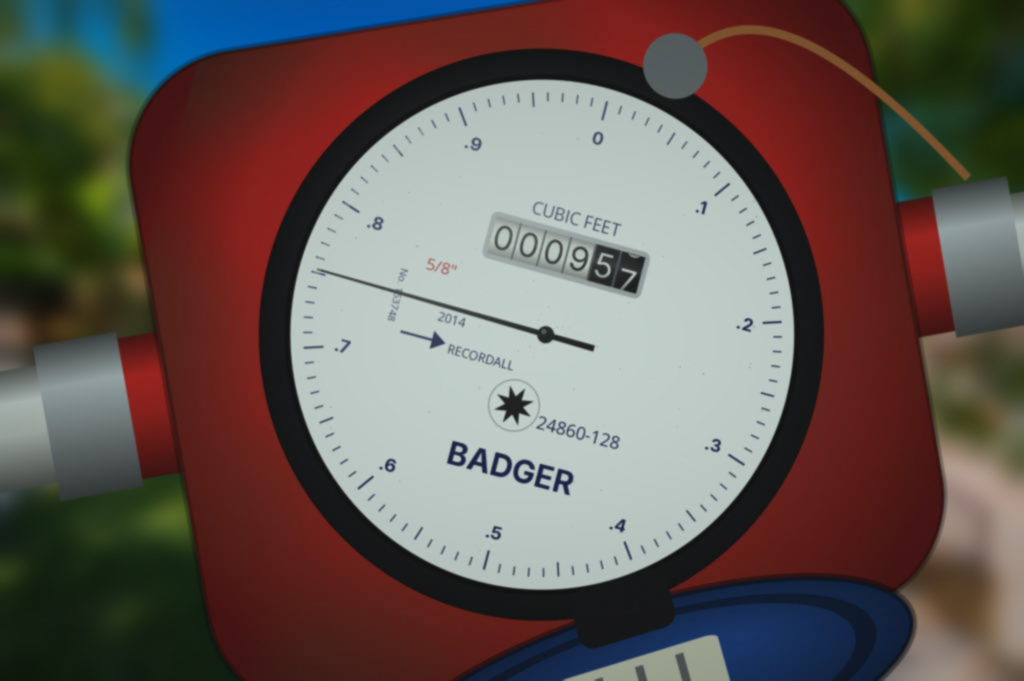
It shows {"value": 956.75, "unit": "ft³"}
